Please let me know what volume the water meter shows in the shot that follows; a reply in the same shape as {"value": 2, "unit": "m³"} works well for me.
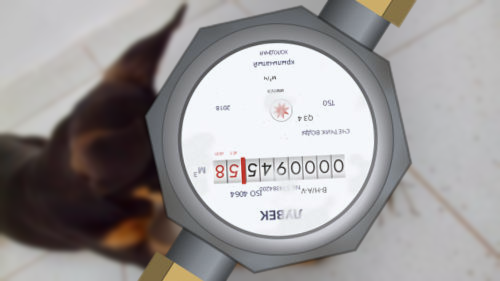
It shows {"value": 945.58, "unit": "m³"}
